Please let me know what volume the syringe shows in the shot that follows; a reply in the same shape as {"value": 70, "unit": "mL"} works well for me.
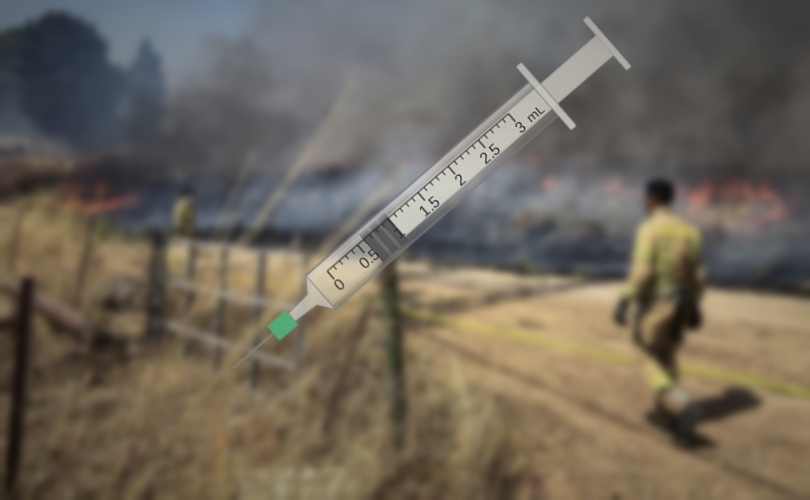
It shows {"value": 0.6, "unit": "mL"}
